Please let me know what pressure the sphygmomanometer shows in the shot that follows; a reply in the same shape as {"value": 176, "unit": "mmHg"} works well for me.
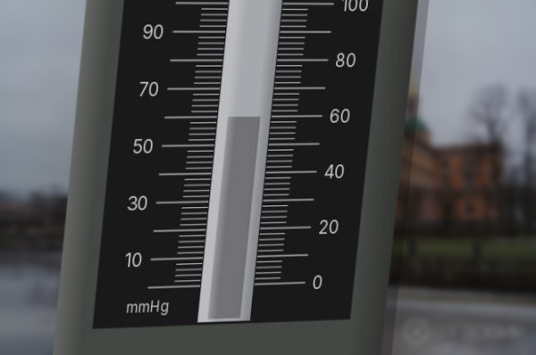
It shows {"value": 60, "unit": "mmHg"}
